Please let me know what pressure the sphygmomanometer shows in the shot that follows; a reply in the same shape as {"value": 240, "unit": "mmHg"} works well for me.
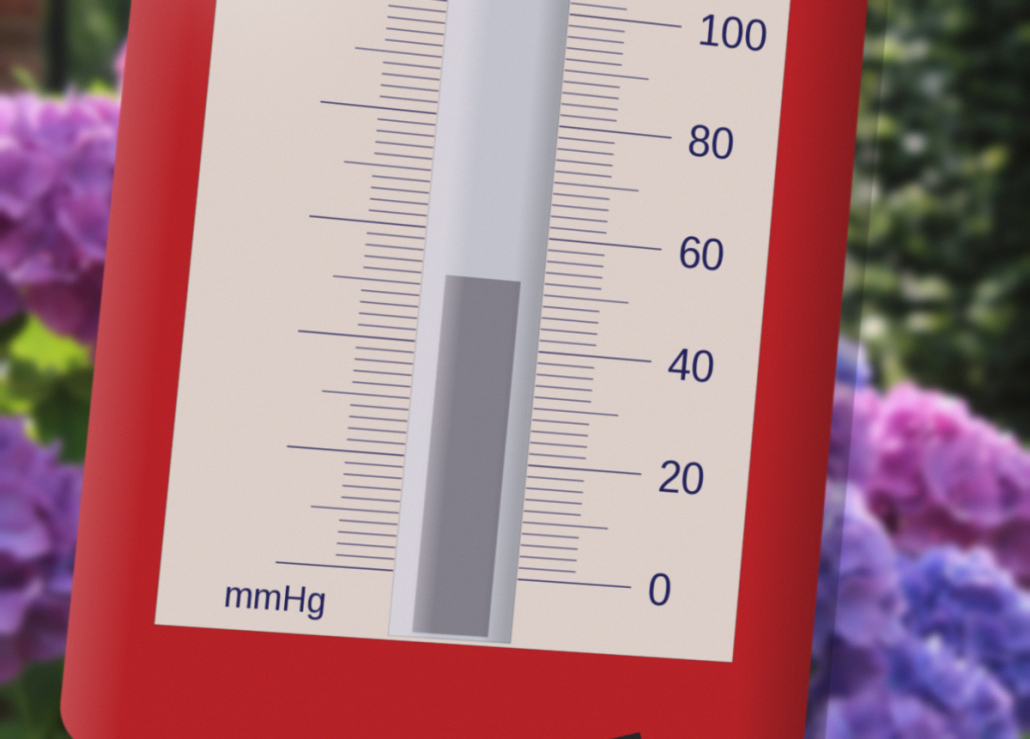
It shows {"value": 52, "unit": "mmHg"}
